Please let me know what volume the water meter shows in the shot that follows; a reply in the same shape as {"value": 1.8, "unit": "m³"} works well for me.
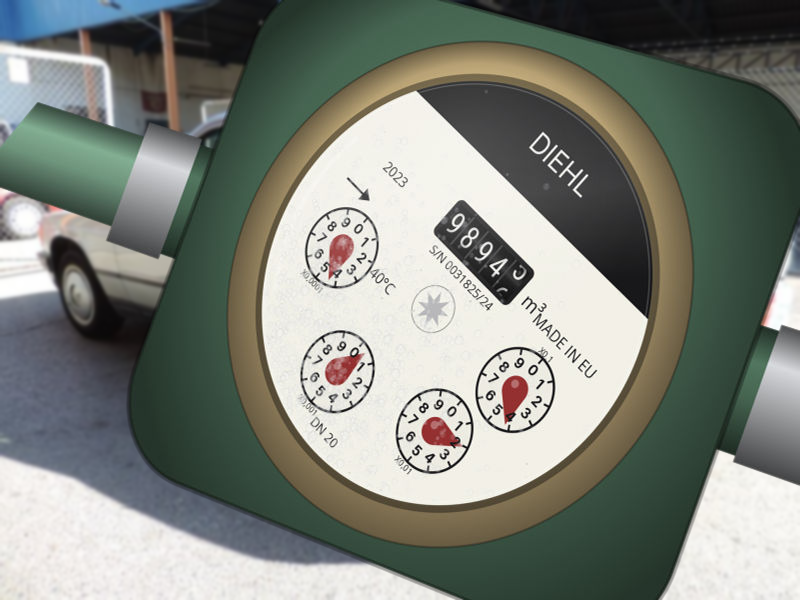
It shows {"value": 98945.4204, "unit": "m³"}
